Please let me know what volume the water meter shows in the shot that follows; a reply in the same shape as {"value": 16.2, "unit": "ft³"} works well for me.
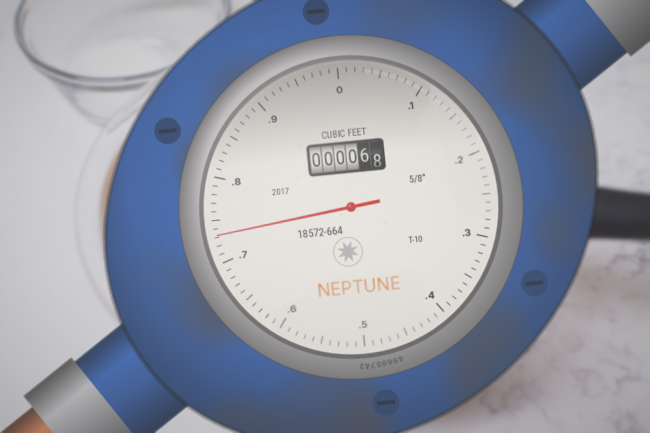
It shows {"value": 67.73, "unit": "ft³"}
